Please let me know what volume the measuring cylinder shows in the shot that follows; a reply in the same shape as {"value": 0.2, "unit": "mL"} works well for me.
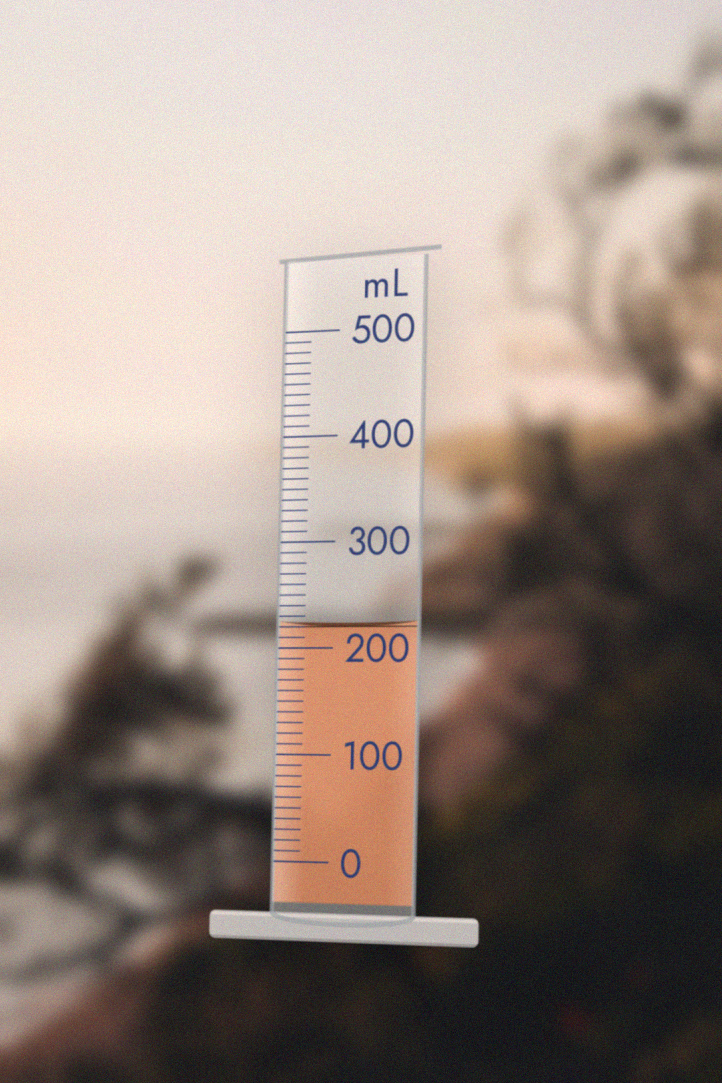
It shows {"value": 220, "unit": "mL"}
